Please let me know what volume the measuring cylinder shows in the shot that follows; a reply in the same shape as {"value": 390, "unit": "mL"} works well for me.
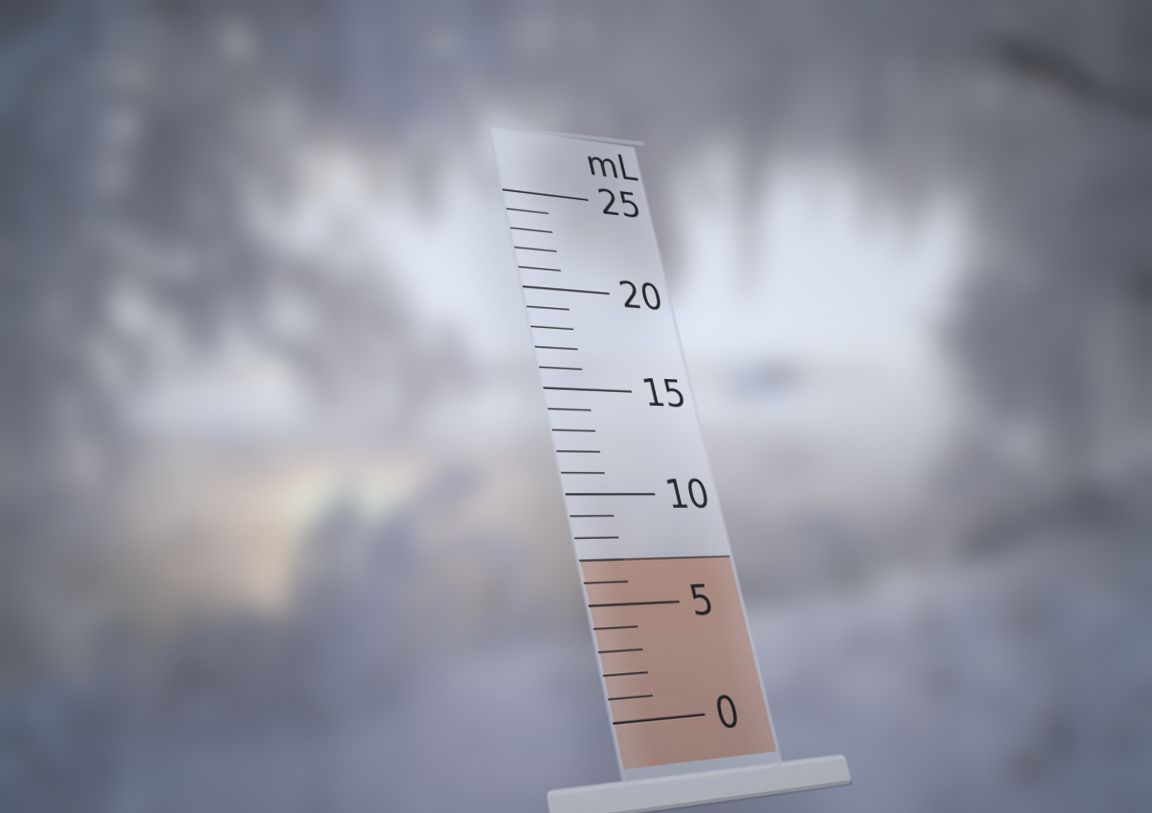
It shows {"value": 7, "unit": "mL"}
